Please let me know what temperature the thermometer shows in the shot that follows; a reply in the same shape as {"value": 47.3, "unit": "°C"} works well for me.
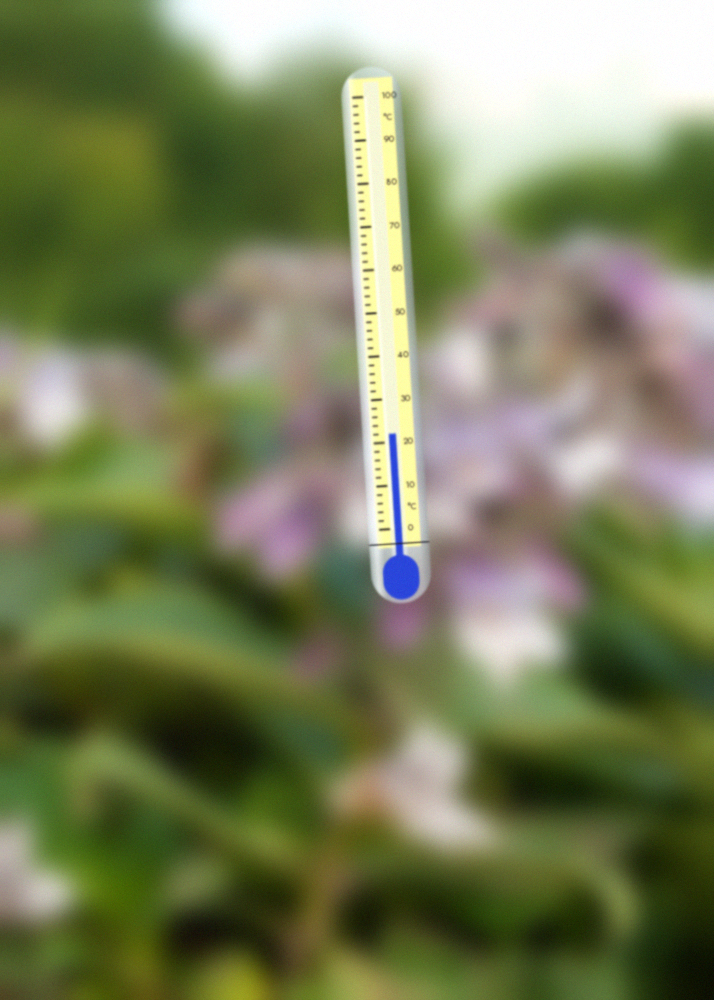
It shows {"value": 22, "unit": "°C"}
